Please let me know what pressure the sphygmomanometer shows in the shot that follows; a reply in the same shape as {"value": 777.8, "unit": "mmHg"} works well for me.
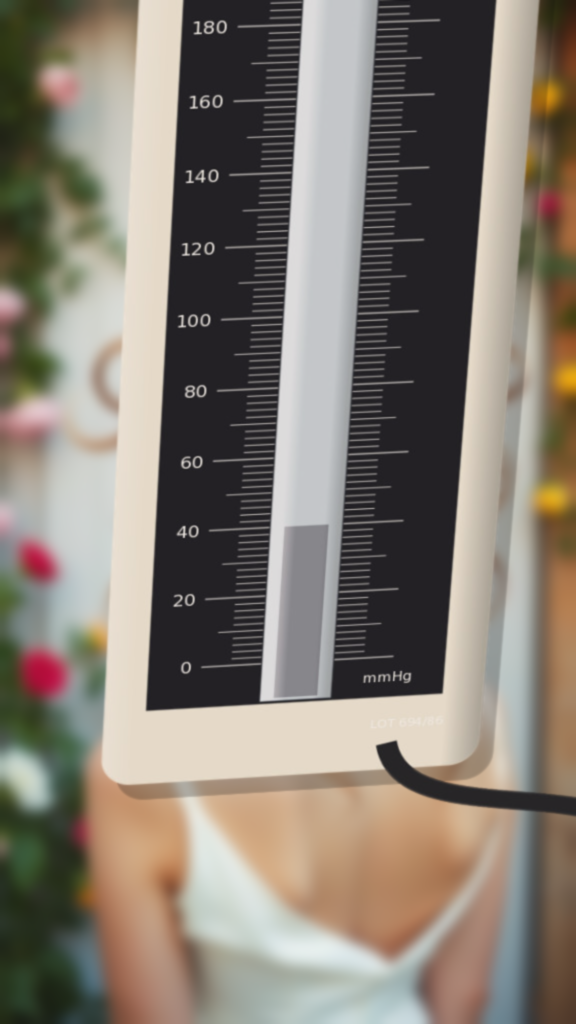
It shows {"value": 40, "unit": "mmHg"}
